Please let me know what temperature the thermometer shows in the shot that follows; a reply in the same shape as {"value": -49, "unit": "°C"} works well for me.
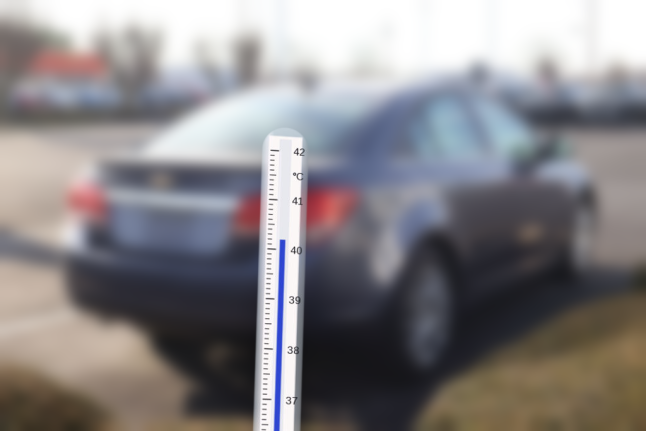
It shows {"value": 40.2, "unit": "°C"}
